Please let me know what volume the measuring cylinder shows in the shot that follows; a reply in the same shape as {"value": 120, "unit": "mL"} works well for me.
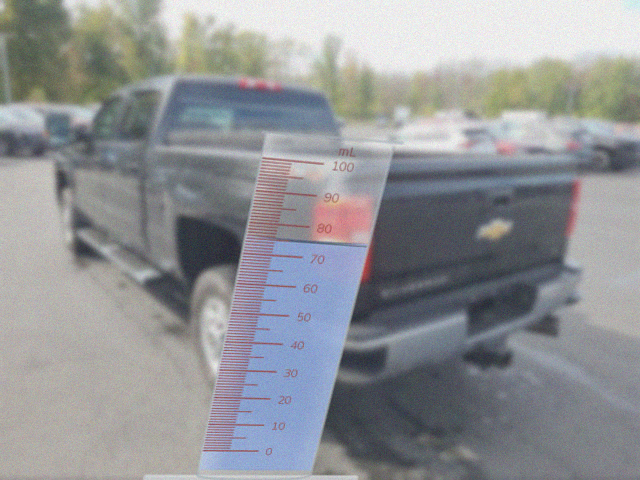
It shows {"value": 75, "unit": "mL"}
